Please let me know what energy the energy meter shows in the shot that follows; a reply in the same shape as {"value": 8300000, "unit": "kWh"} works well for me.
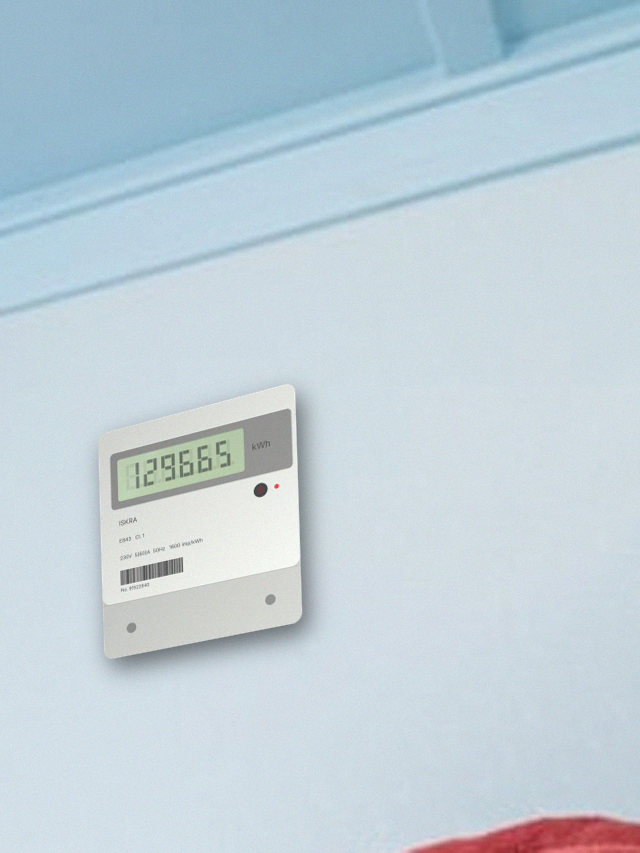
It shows {"value": 129665, "unit": "kWh"}
